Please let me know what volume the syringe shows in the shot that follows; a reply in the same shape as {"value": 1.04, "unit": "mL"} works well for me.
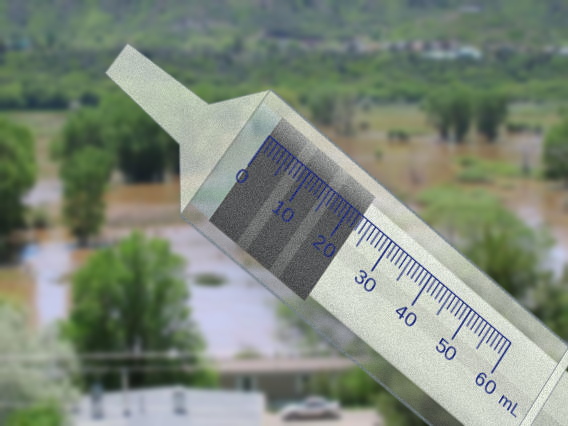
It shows {"value": 0, "unit": "mL"}
